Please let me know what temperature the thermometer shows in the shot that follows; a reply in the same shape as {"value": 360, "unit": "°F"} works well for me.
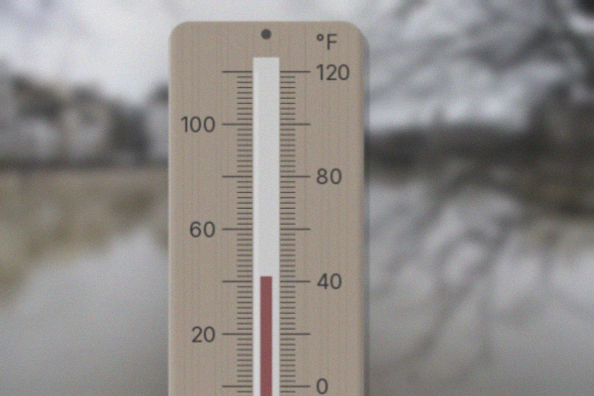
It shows {"value": 42, "unit": "°F"}
